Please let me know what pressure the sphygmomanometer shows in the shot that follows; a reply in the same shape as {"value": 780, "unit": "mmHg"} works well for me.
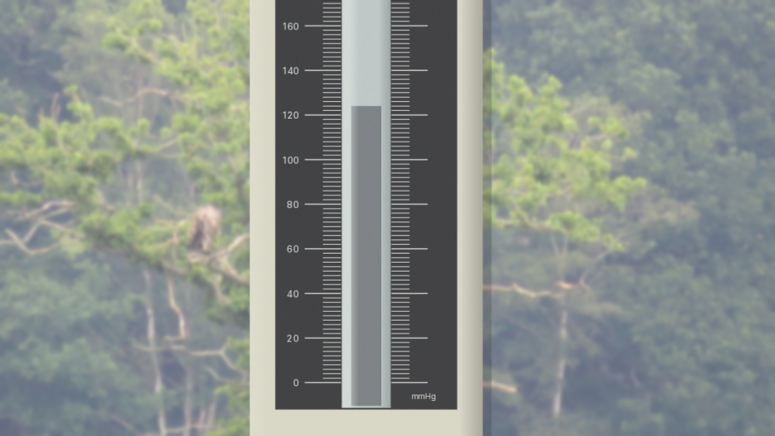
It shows {"value": 124, "unit": "mmHg"}
